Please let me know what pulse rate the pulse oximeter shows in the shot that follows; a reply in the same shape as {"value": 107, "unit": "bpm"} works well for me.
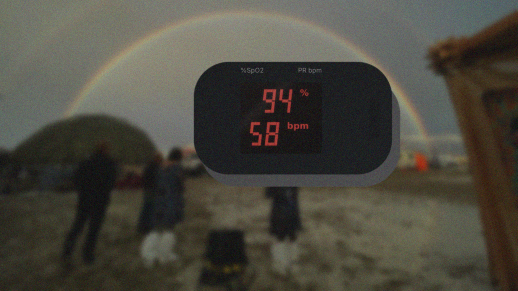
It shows {"value": 58, "unit": "bpm"}
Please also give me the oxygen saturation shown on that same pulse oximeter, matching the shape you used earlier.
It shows {"value": 94, "unit": "%"}
